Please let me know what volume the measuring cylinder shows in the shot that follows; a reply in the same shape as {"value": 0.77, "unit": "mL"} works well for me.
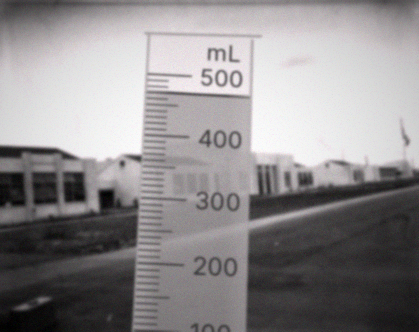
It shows {"value": 470, "unit": "mL"}
